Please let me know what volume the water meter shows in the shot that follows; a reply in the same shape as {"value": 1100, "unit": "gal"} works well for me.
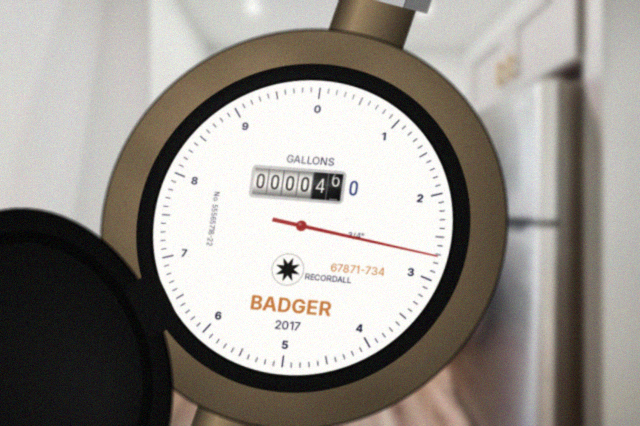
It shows {"value": 462.7, "unit": "gal"}
